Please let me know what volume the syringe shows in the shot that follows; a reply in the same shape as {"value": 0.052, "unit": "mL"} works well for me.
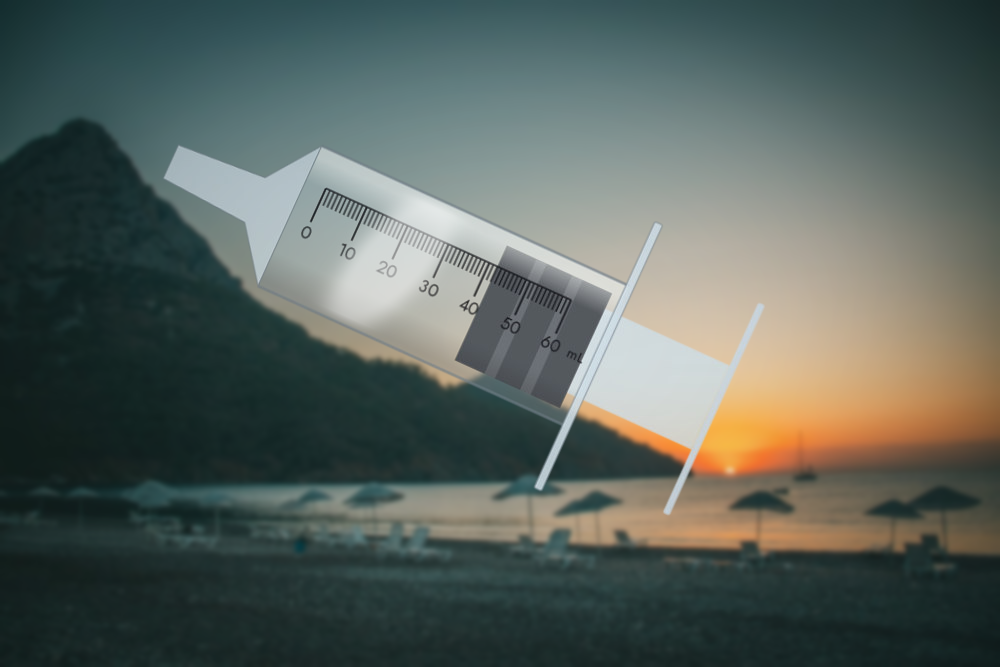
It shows {"value": 42, "unit": "mL"}
